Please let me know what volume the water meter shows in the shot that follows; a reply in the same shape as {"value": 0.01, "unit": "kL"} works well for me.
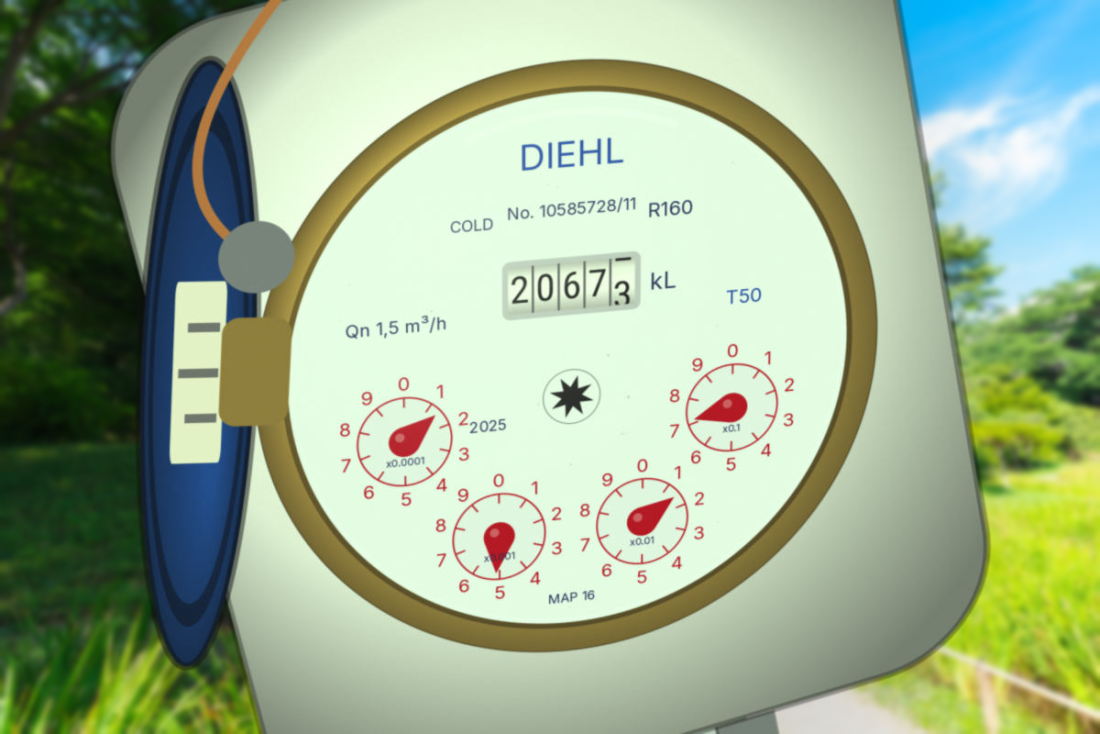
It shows {"value": 20672.7151, "unit": "kL"}
